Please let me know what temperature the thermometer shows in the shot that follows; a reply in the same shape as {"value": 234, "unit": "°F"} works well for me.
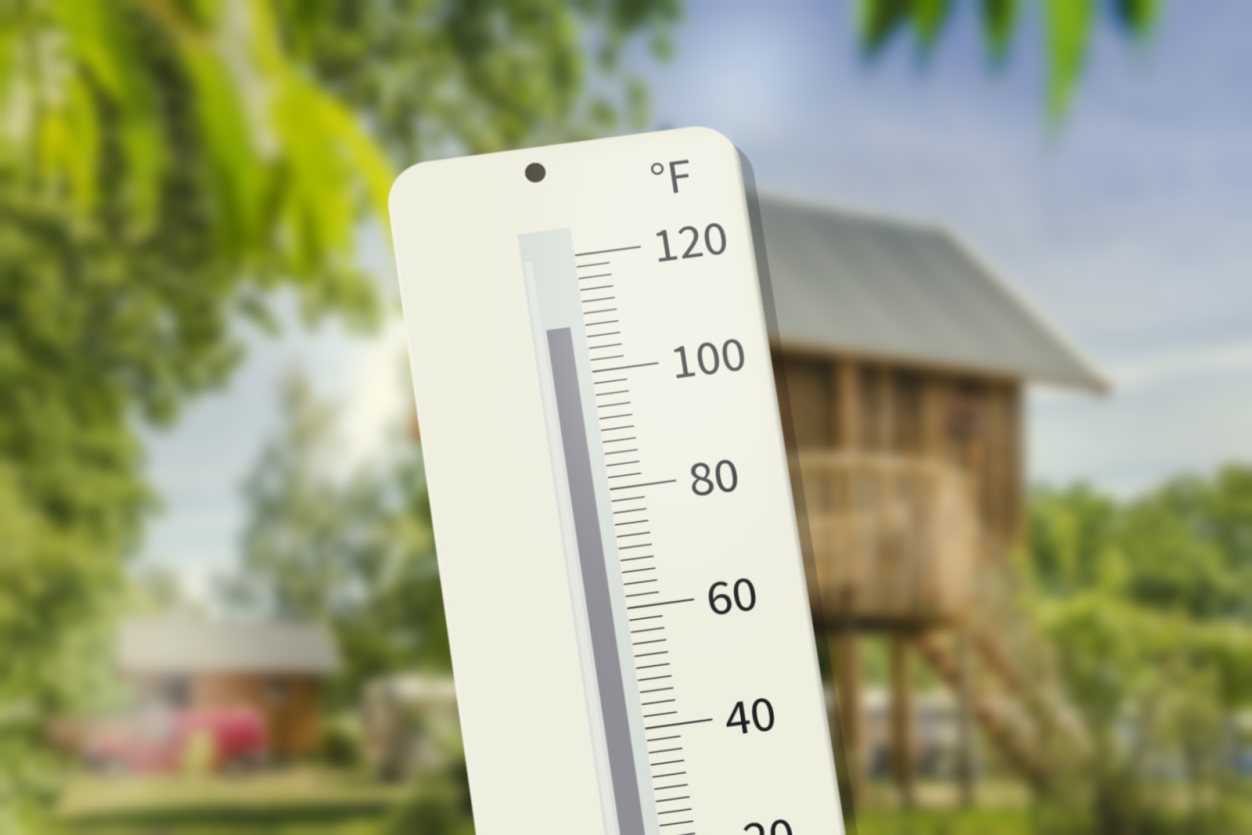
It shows {"value": 108, "unit": "°F"}
